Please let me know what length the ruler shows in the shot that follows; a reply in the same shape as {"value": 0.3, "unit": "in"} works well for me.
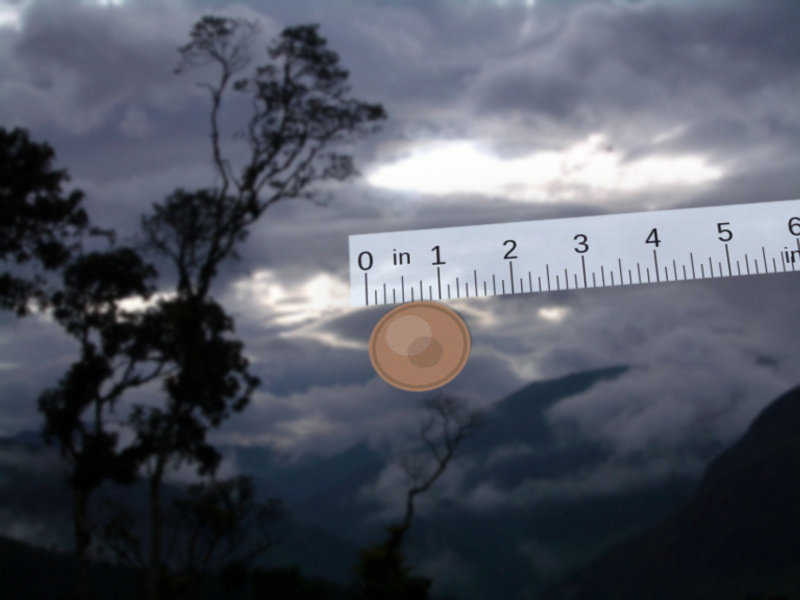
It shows {"value": 1.375, "unit": "in"}
